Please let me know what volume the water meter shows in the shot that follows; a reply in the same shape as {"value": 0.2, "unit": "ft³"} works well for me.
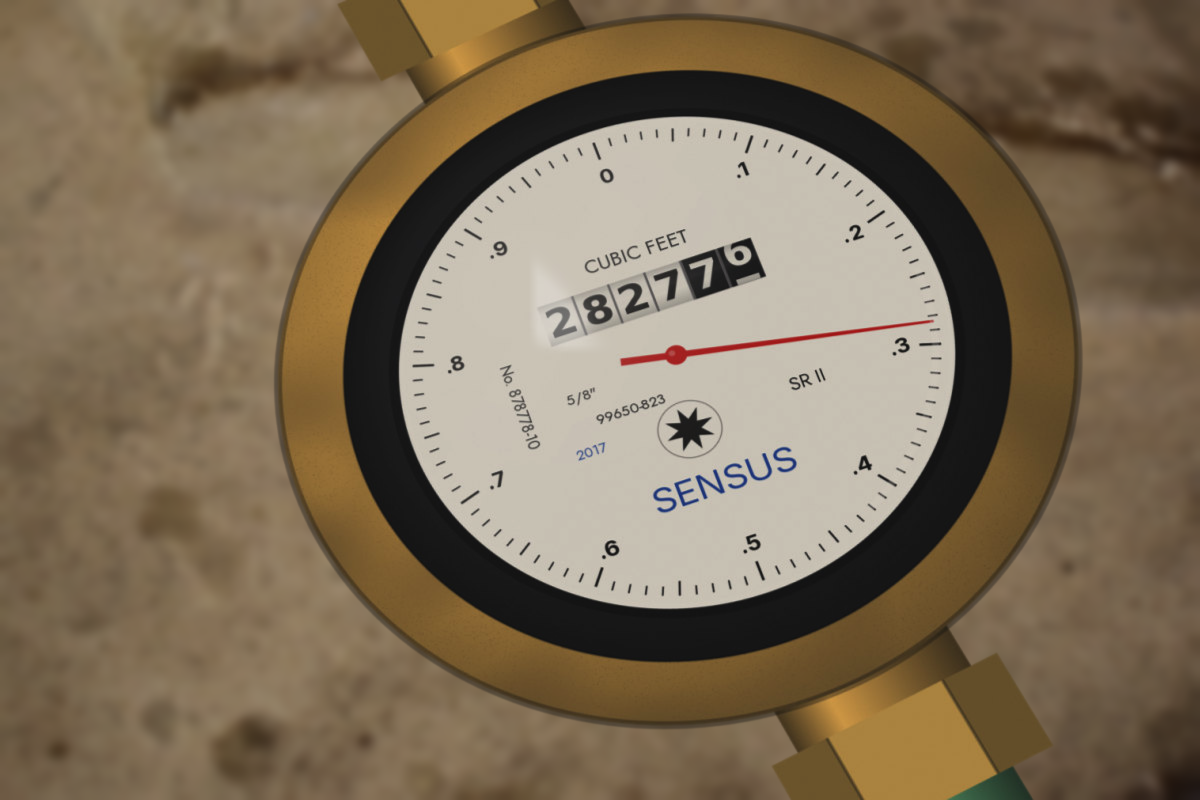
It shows {"value": 282776.28, "unit": "ft³"}
